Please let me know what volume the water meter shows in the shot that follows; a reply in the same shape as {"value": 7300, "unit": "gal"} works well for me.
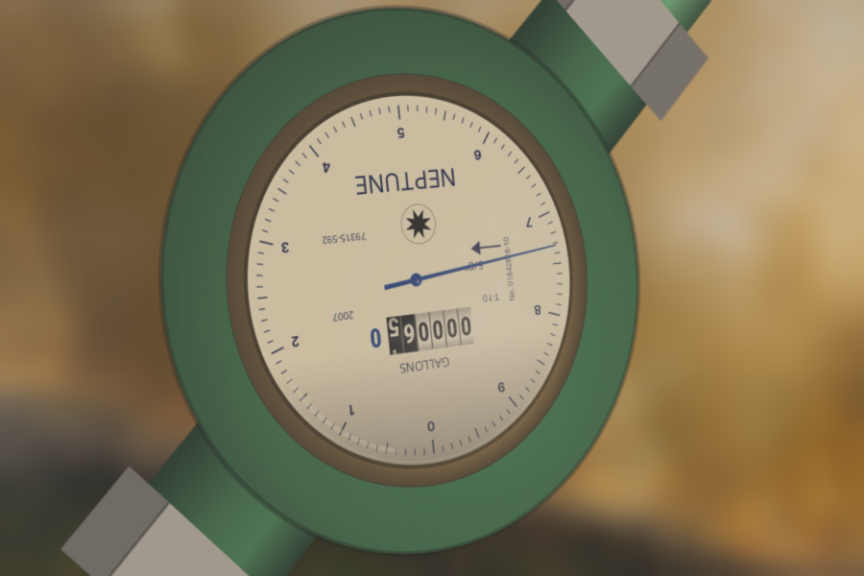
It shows {"value": 647.3, "unit": "gal"}
